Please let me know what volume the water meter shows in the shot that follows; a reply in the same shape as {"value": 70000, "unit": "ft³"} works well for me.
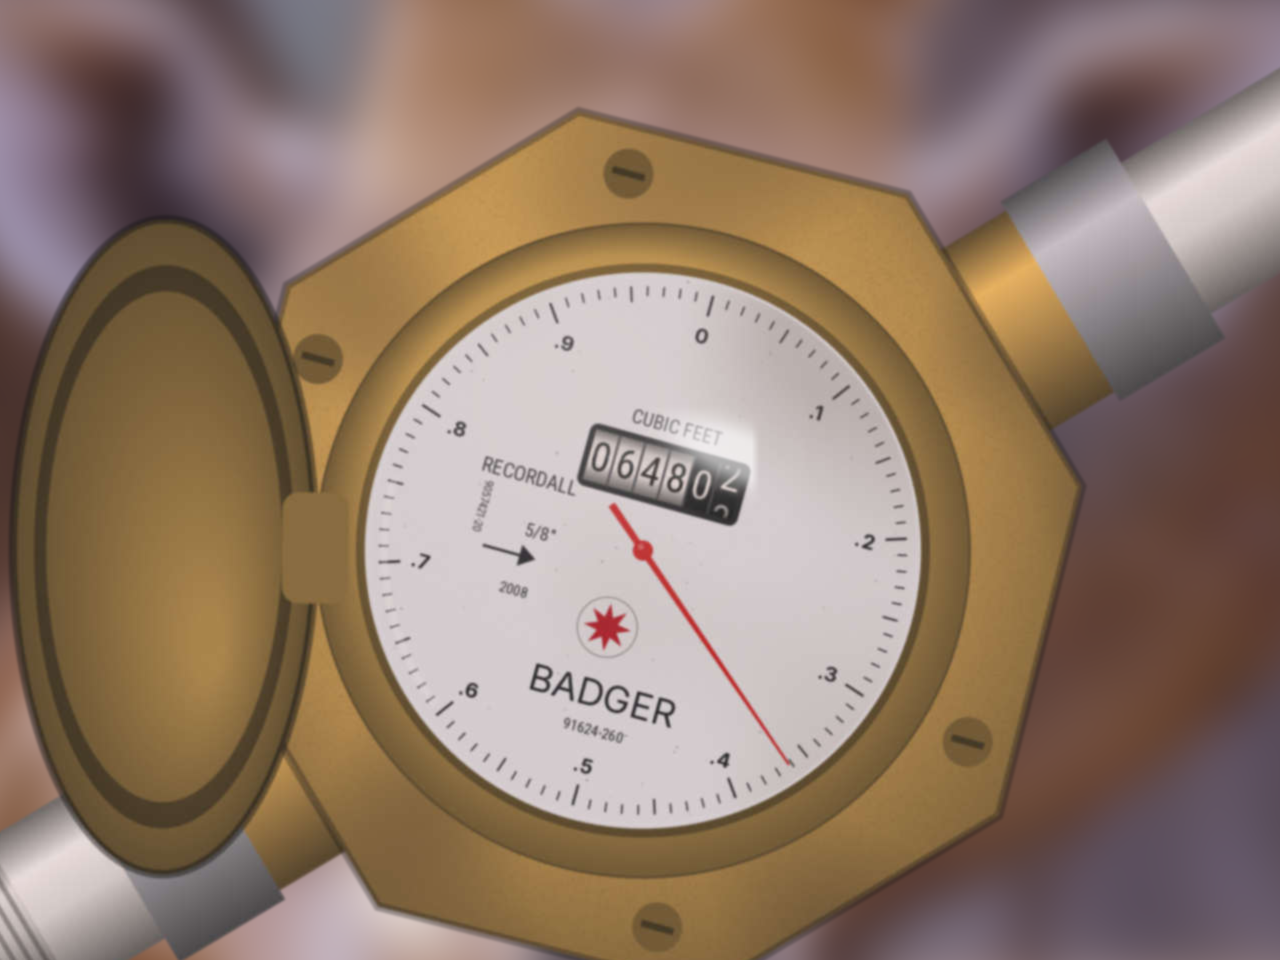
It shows {"value": 64802.36, "unit": "ft³"}
